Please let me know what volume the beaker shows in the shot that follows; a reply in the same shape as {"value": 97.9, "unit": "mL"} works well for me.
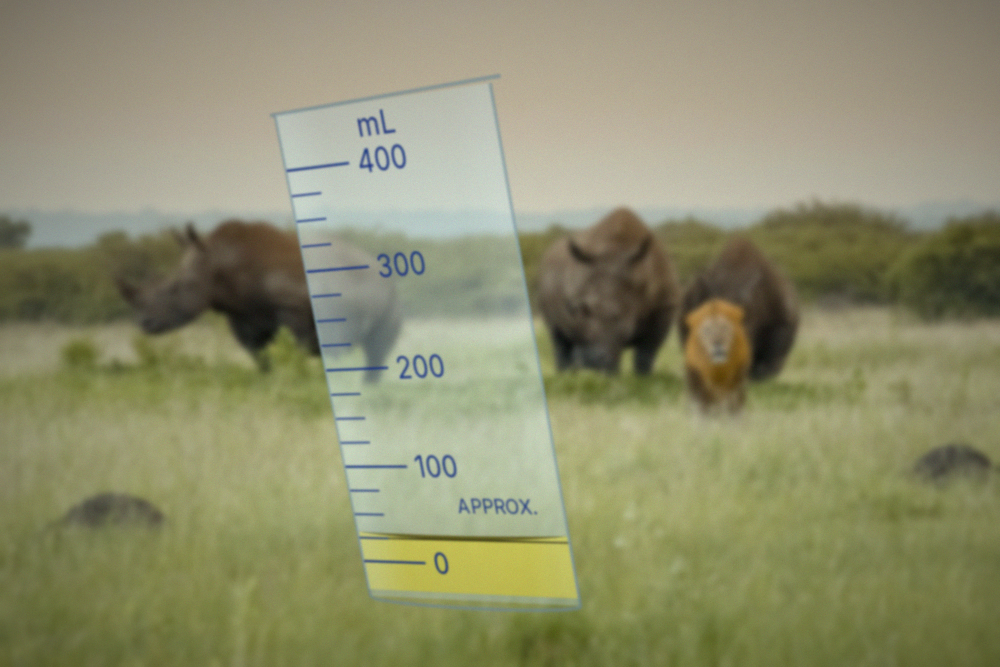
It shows {"value": 25, "unit": "mL"}
